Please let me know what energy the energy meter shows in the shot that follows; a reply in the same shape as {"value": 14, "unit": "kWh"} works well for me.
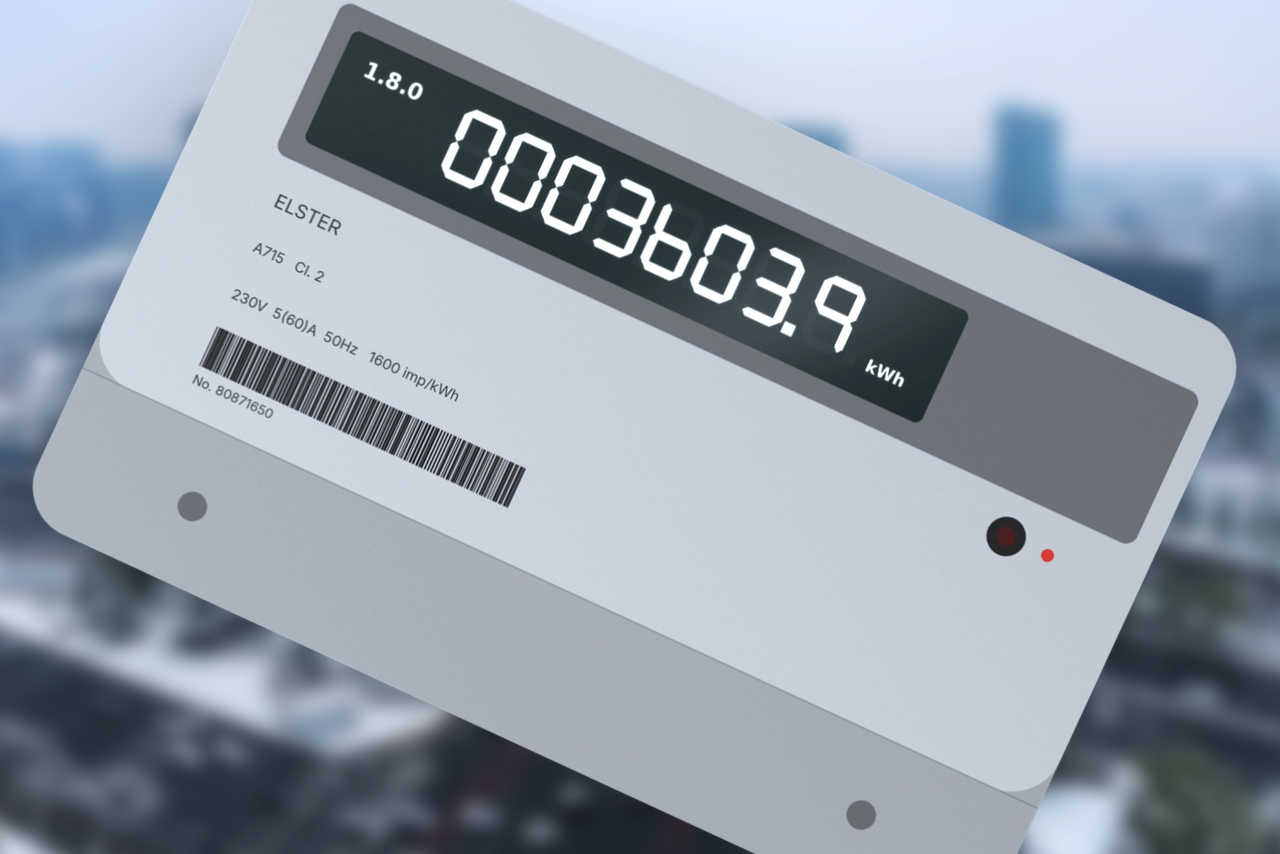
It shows {"value": 3603.9, "unit": "kWh"}
